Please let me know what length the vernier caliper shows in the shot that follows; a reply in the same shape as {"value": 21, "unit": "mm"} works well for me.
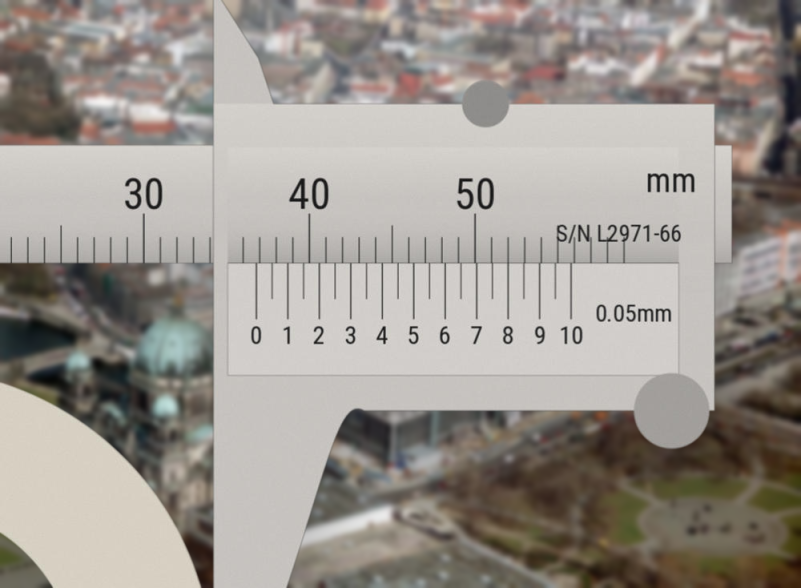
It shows {"value": 36.8, "unit": "mm"}
